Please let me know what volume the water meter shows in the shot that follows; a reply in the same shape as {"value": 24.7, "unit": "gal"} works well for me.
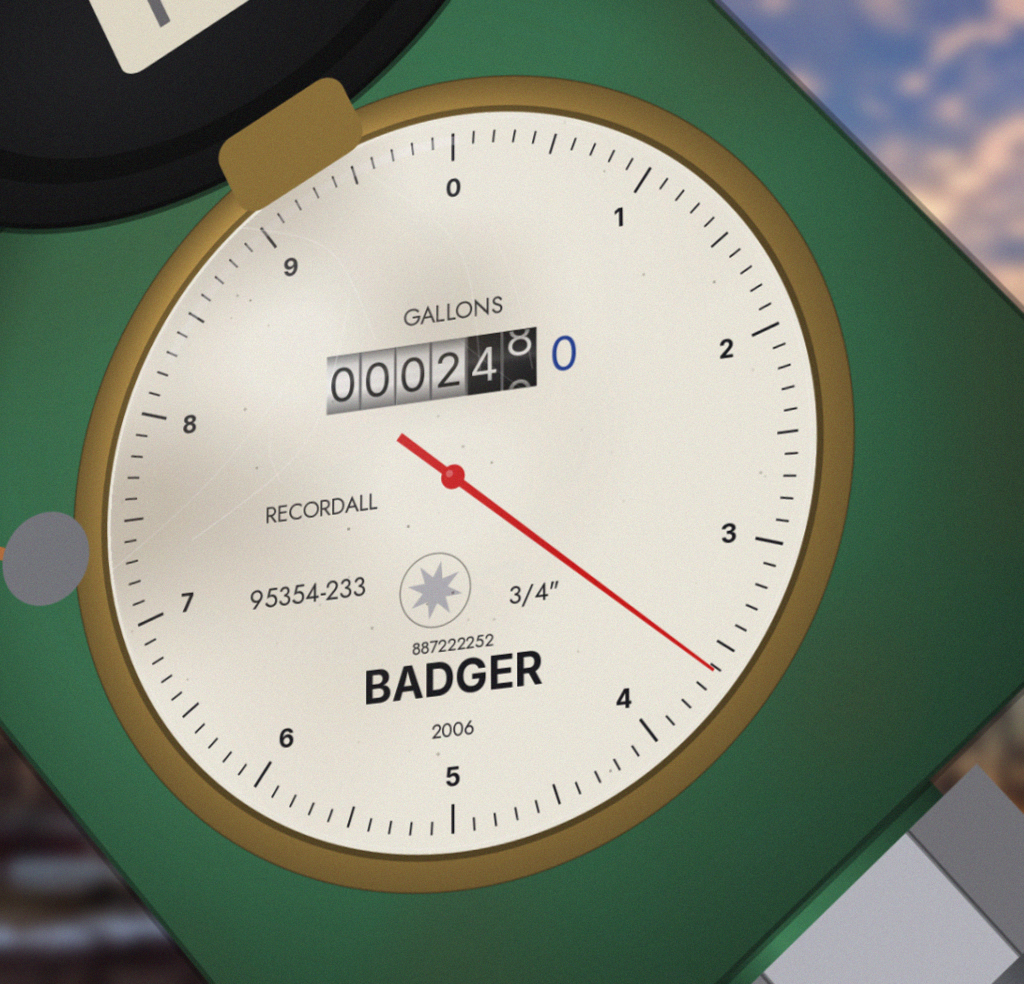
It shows {"value": 2483.6, "unit": "gal"}
